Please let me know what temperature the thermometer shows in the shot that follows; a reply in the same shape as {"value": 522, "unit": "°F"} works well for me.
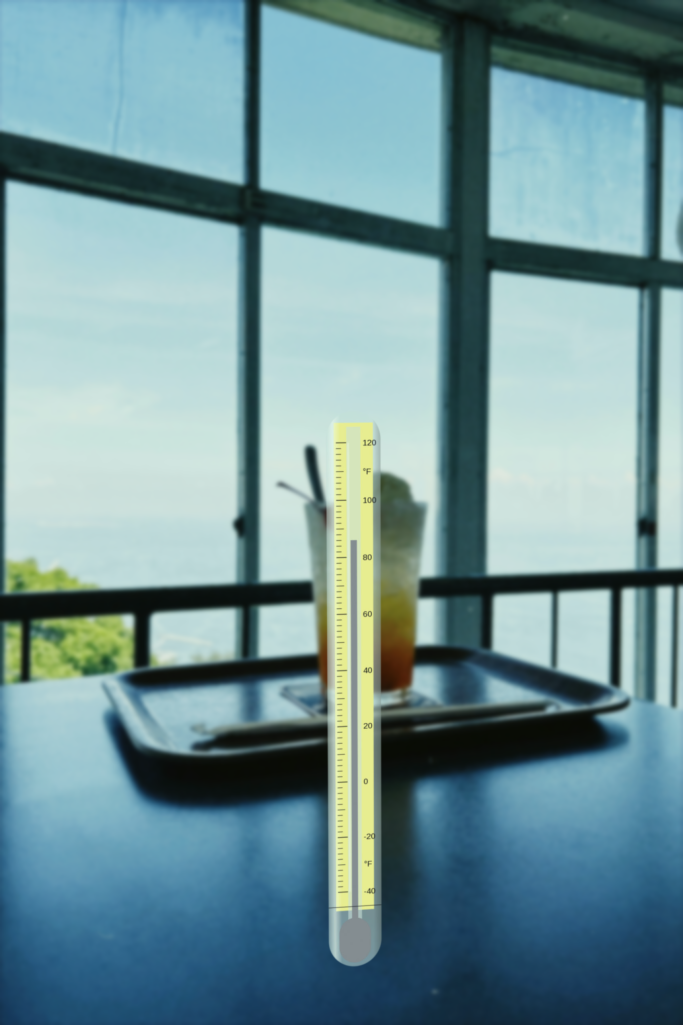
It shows {"value": 86, "unit": "°F"}
